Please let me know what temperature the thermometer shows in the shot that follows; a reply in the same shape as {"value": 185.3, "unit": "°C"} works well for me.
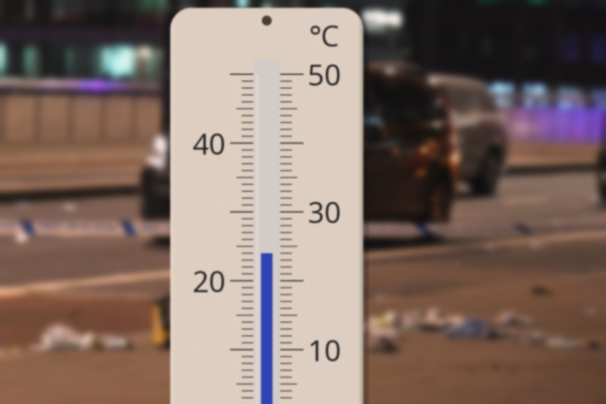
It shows {"value": 24, "unit": "°C"}
